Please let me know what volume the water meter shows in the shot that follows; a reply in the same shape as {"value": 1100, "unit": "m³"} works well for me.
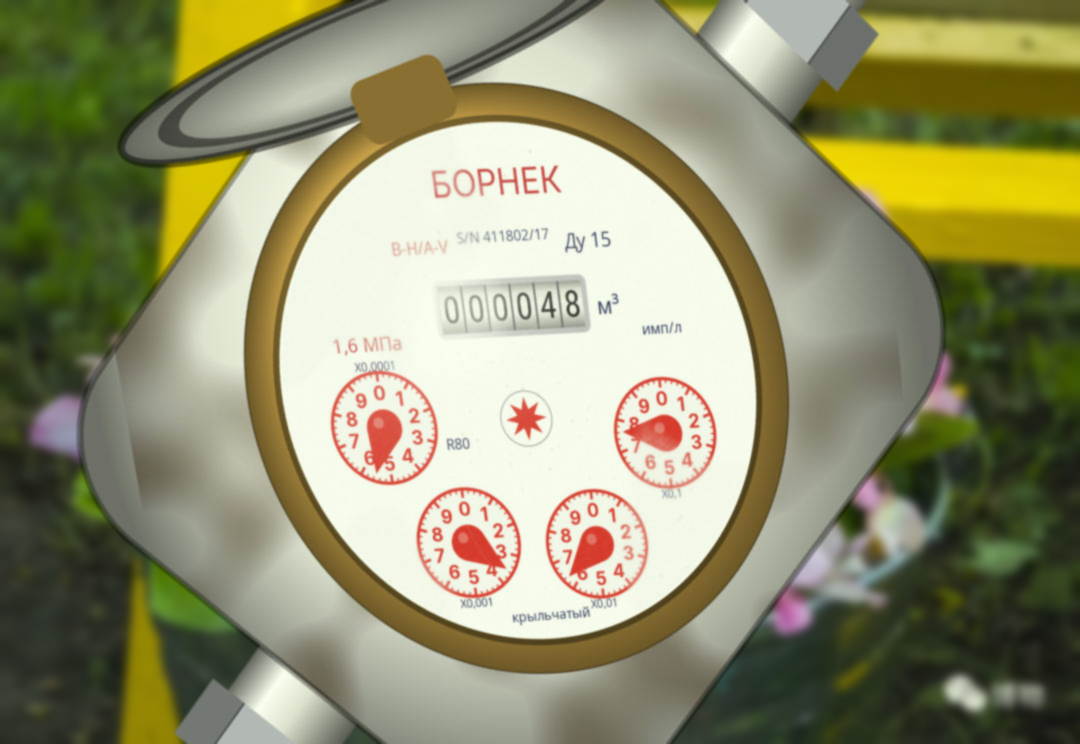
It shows {"value": 48.7635, "unit": "m³"}
